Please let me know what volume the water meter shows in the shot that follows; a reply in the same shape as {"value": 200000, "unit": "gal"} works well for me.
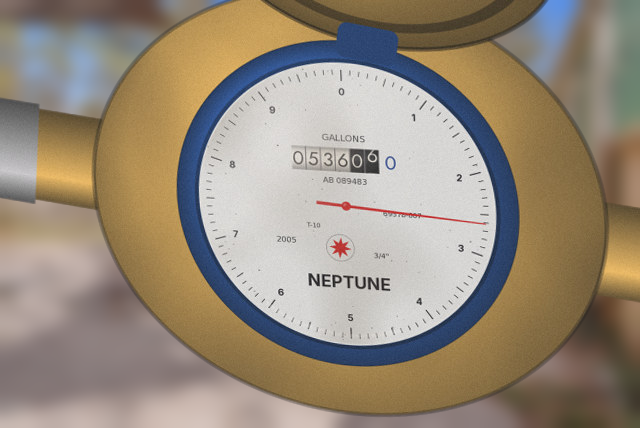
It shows {"value": 536062.6, "unit": "gal"}
